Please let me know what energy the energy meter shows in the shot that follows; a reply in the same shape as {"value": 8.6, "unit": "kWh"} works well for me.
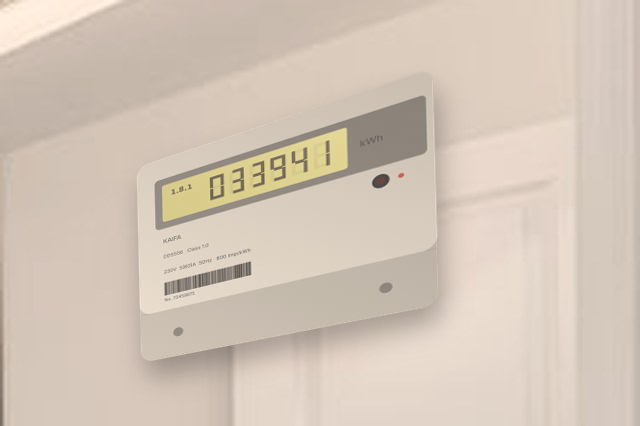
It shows {"value": 33941, "unit": "kWh"}
